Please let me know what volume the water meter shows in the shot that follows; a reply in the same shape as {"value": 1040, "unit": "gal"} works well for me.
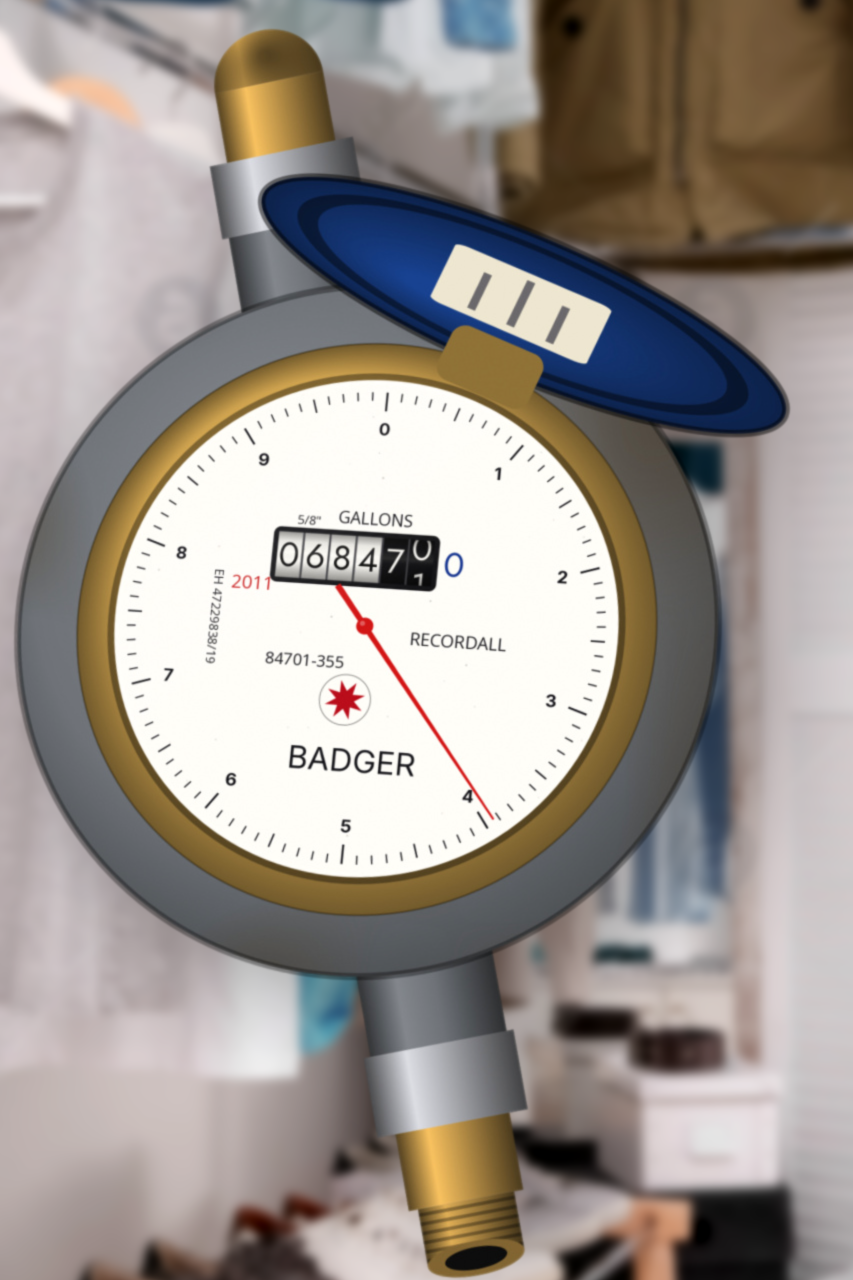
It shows {"value": 684703.9, "unit": "gal"}
